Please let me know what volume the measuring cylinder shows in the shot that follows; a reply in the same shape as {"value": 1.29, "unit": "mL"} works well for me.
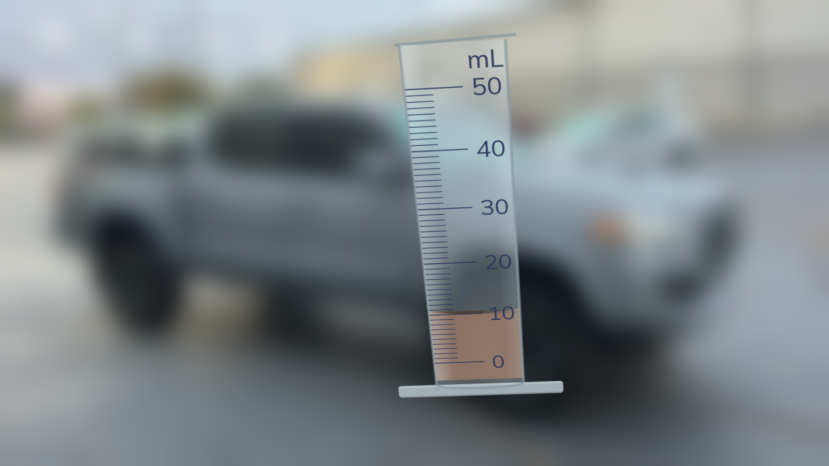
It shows {"value": 10, "unit": "mL"}
